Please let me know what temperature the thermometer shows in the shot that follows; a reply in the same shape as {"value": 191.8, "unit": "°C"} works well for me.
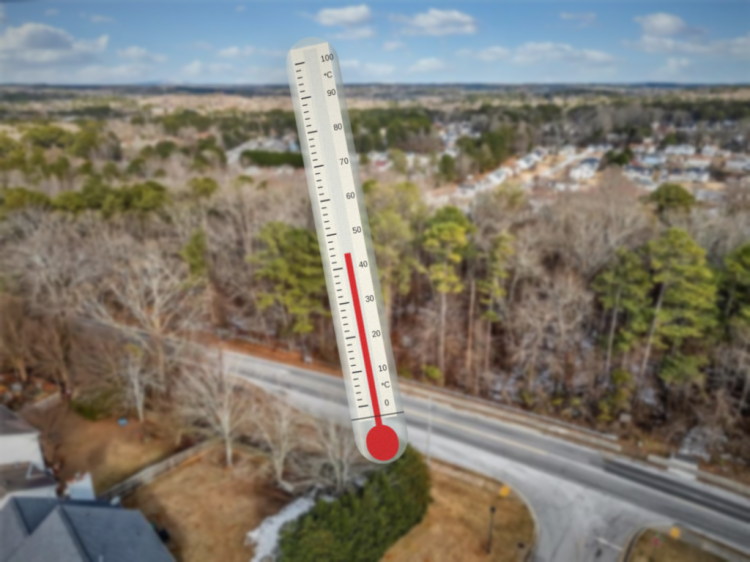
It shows {"value": 44, "unit": "°C"}
